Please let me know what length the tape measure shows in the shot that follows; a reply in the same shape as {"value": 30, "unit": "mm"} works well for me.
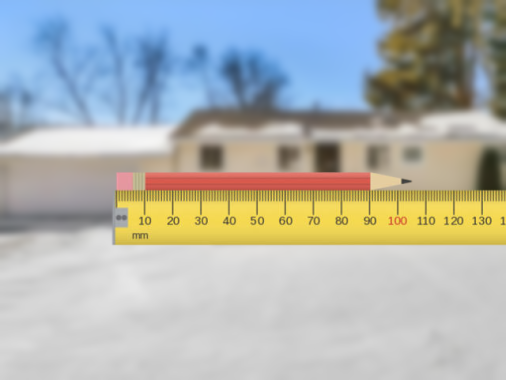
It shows {"value": 105, "unit": "mm"}
